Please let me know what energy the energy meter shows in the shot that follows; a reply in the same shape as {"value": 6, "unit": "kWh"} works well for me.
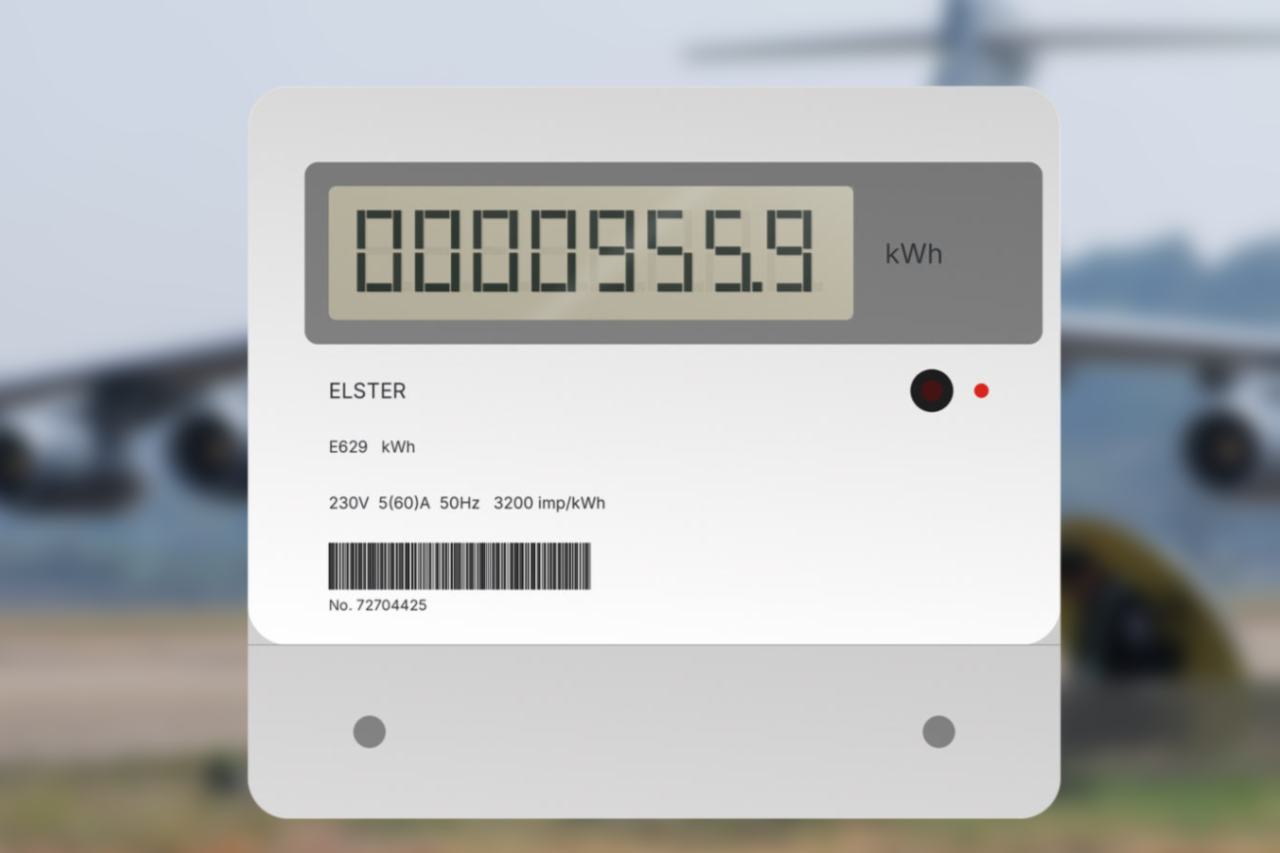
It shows {"value": 955.9, "unit": "kWh"}
